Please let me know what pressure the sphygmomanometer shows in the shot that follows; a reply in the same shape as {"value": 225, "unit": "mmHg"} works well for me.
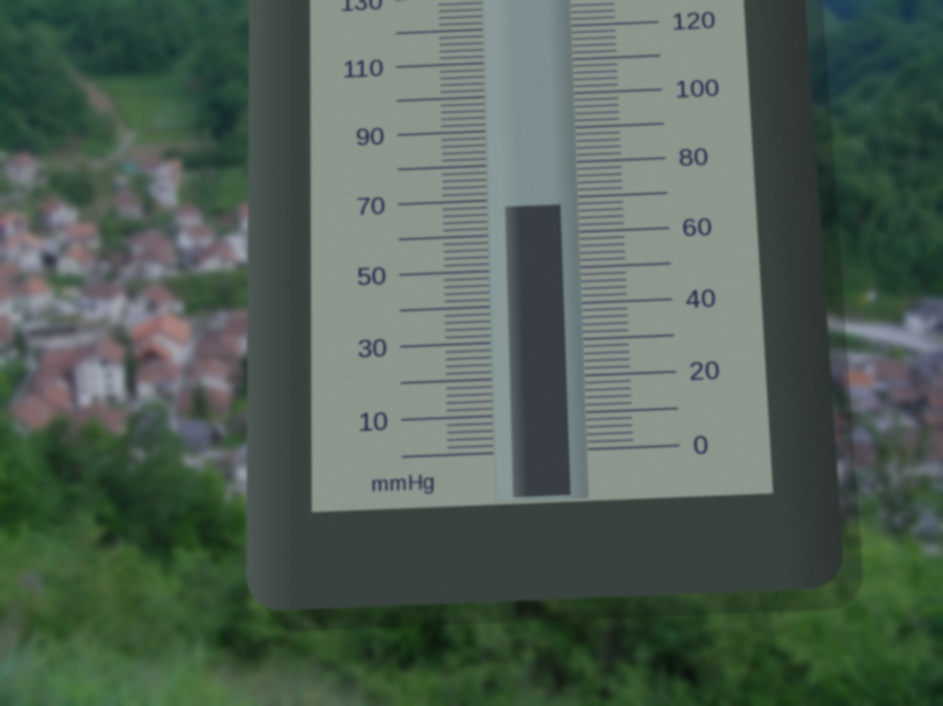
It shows {"value": 68, "unit": "mmHg"}
